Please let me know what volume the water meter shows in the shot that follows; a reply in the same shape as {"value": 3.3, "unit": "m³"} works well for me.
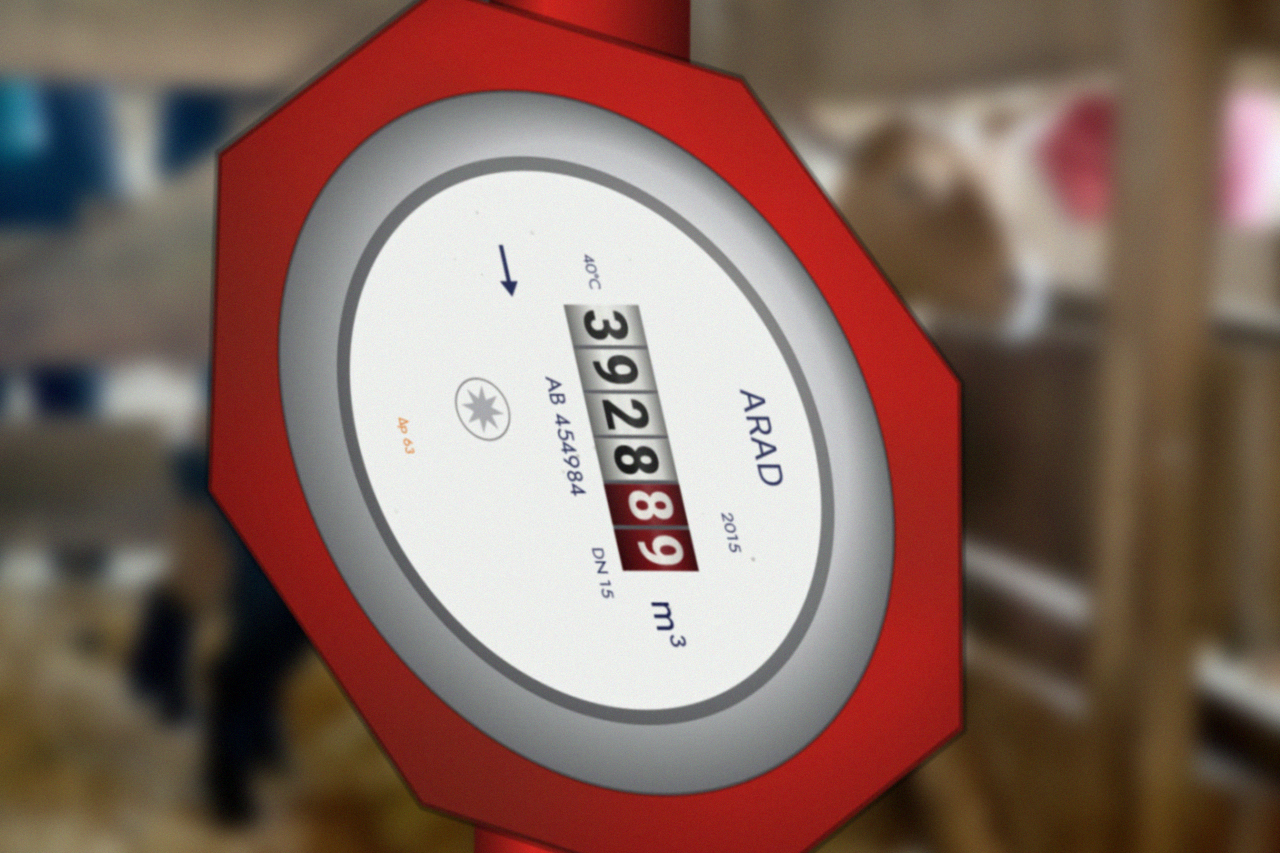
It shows {"value": 3928.89, "unit": "m³"}
